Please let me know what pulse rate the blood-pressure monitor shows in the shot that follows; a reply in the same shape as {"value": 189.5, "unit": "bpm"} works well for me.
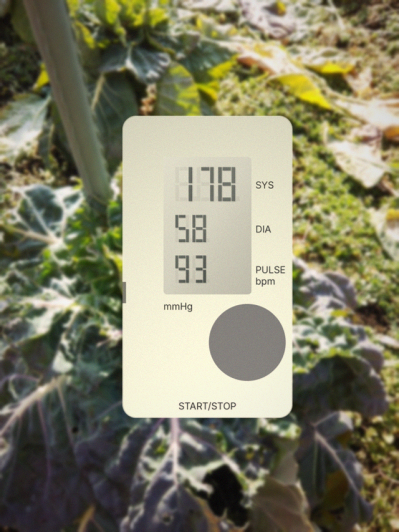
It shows {"value": 93, "unit": "bpm"}
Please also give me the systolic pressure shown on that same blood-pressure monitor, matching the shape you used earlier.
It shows {"value": 178, "unit": "mmHg"}
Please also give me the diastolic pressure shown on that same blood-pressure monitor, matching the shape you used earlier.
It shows {"value": 58, "unit": "mmHg"}
